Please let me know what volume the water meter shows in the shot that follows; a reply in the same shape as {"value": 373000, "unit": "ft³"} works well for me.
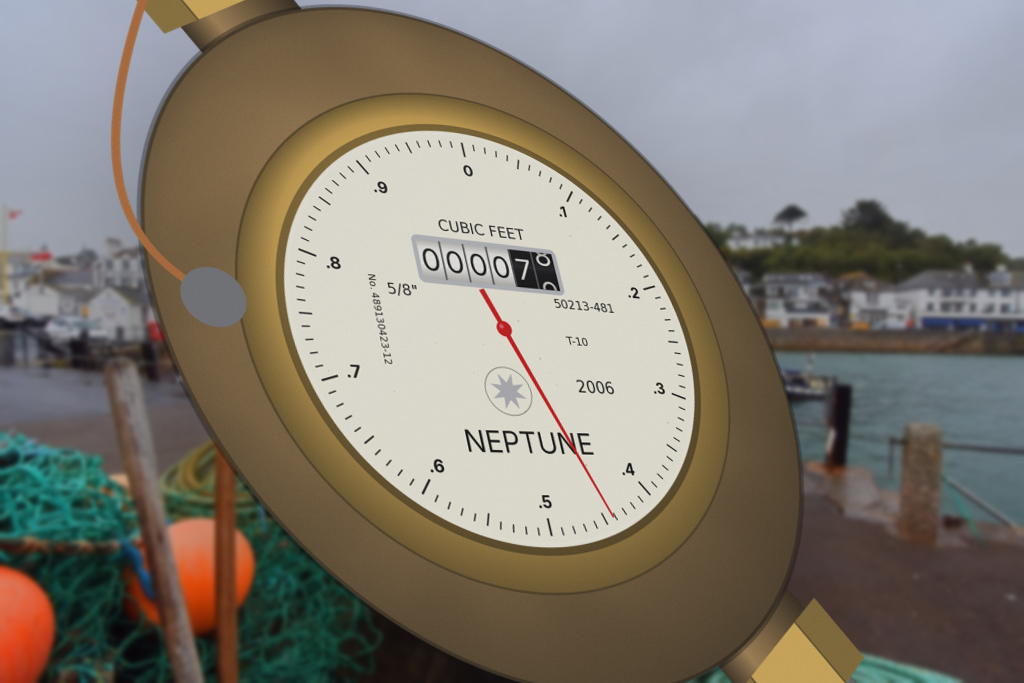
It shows {"value": 78.44, "unit": "ft³"}
